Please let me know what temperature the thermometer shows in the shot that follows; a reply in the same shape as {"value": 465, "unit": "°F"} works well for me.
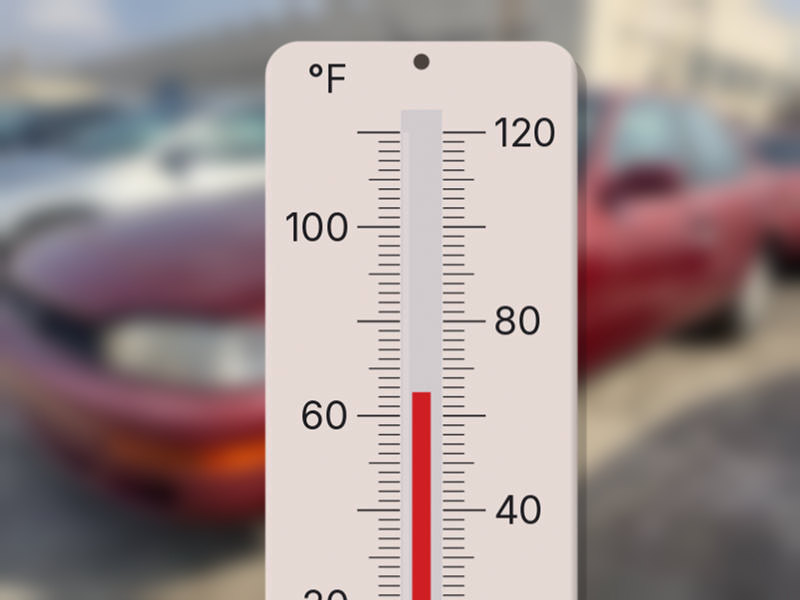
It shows {"value": 65, "unit": "°F"}
